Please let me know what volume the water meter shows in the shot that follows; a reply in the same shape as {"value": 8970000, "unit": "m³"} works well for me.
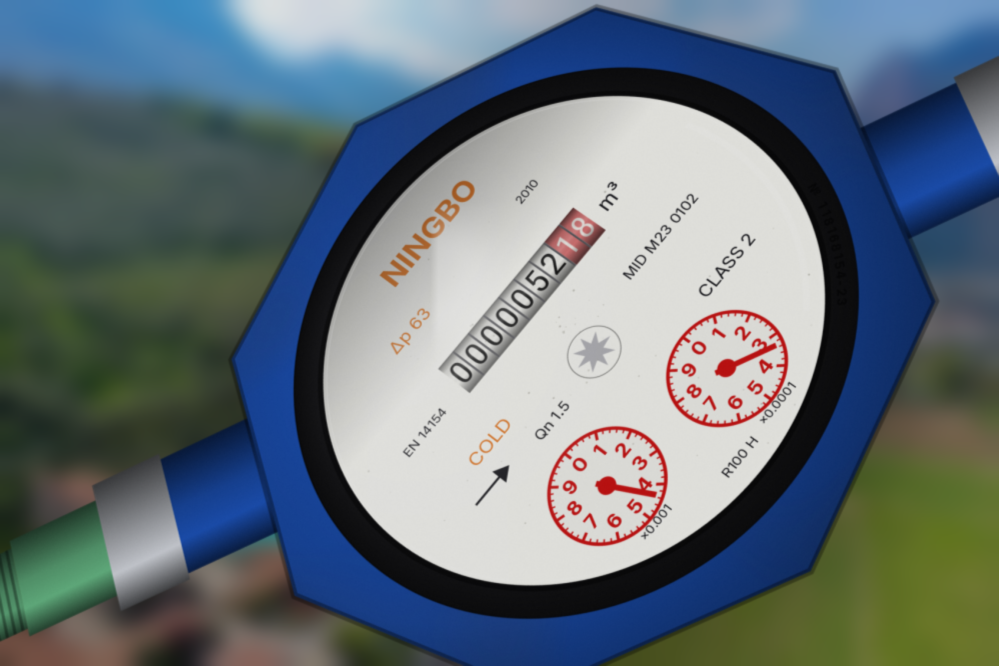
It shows {"value": 52.1843, "unit": "m³"}
